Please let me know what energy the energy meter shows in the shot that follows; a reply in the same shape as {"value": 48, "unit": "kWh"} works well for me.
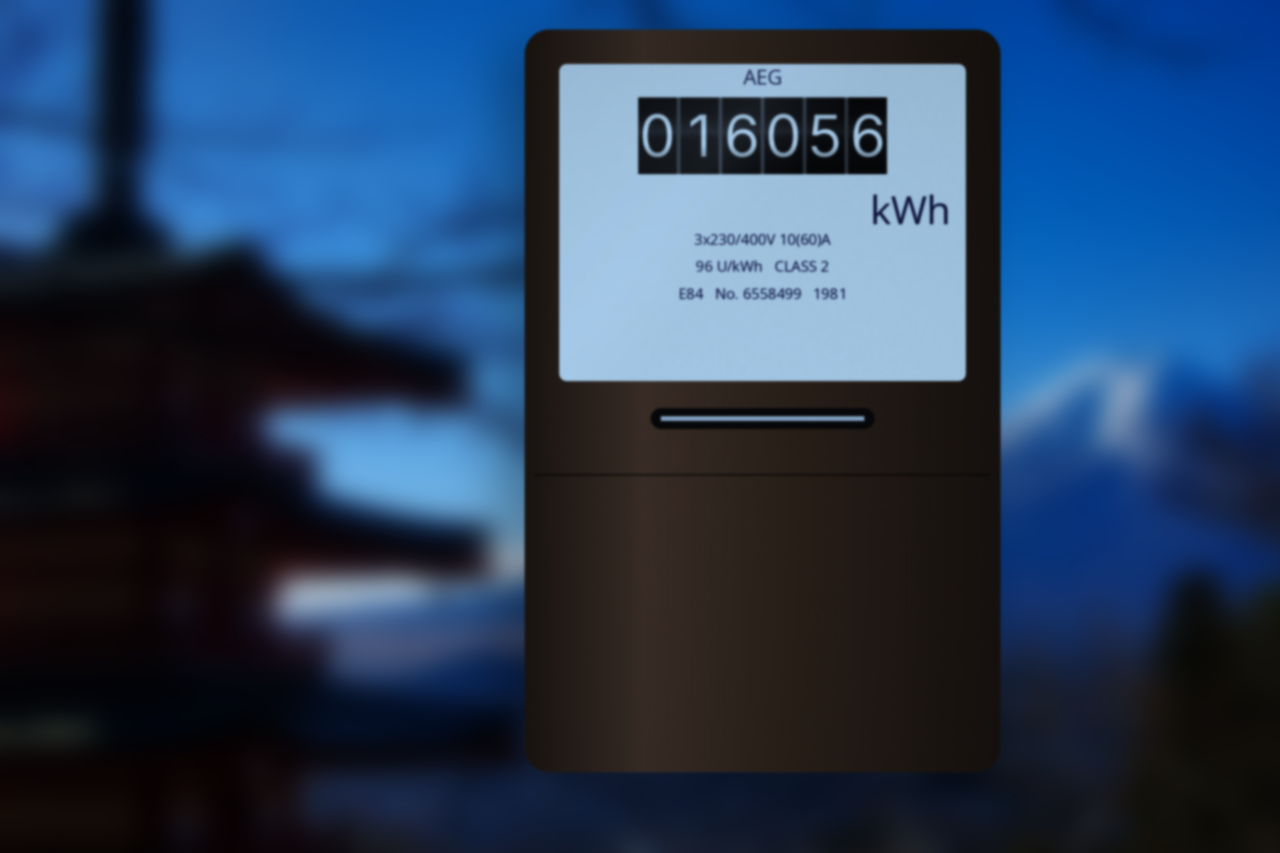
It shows {"value": 16056, "unit": "kWh"}
